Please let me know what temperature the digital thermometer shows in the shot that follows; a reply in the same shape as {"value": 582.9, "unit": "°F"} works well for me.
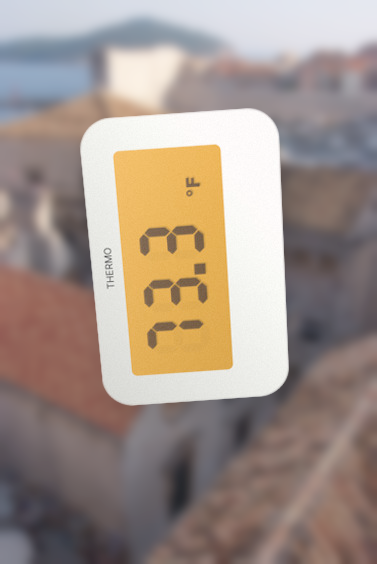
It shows {"value": 73.3, "unit": "°F"}
